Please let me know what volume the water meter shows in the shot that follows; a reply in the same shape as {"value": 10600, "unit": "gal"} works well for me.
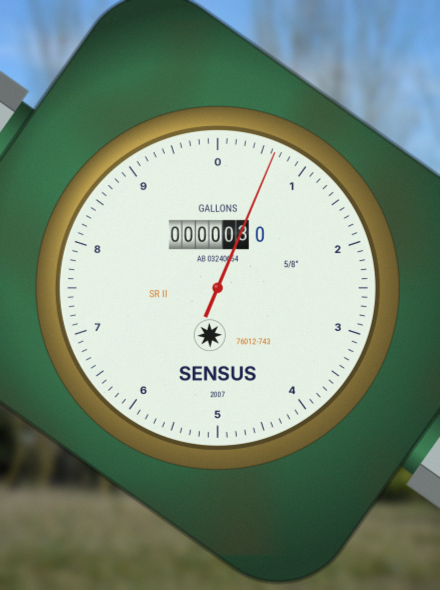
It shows {"value": 30.6, "unit": "gal"}
